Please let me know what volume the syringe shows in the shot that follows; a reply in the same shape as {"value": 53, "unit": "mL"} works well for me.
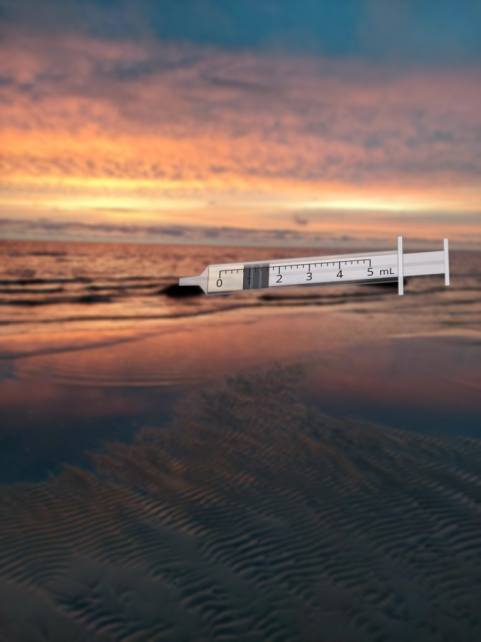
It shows {"value": 0.8, "unit": "mL"}
